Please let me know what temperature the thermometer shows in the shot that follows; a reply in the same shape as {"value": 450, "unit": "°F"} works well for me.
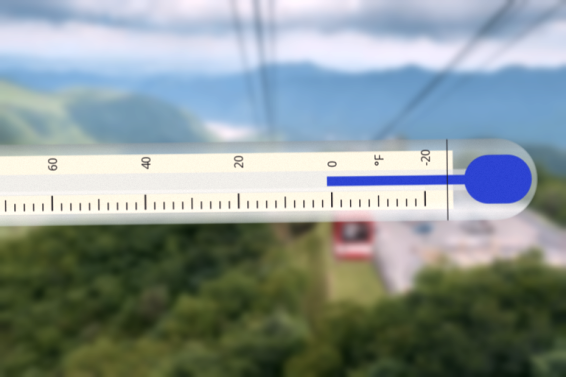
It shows {"value": 1, "unit": "°F"}
